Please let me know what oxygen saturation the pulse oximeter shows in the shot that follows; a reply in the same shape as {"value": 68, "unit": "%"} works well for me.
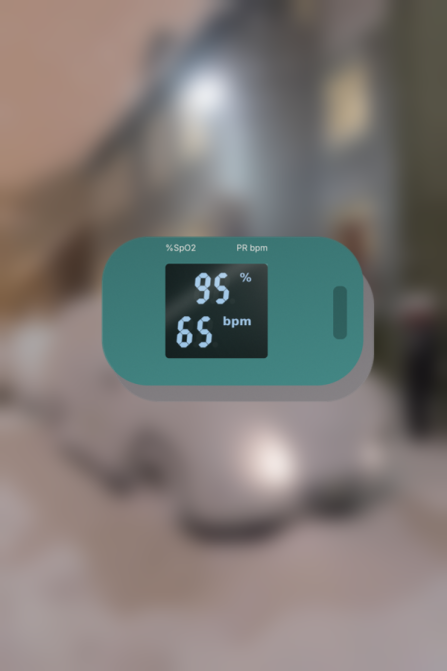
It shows {"value": 95, "unit": "%"}
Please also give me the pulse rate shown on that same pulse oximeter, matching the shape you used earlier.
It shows {"value": 65, "unit": "bpm"}
